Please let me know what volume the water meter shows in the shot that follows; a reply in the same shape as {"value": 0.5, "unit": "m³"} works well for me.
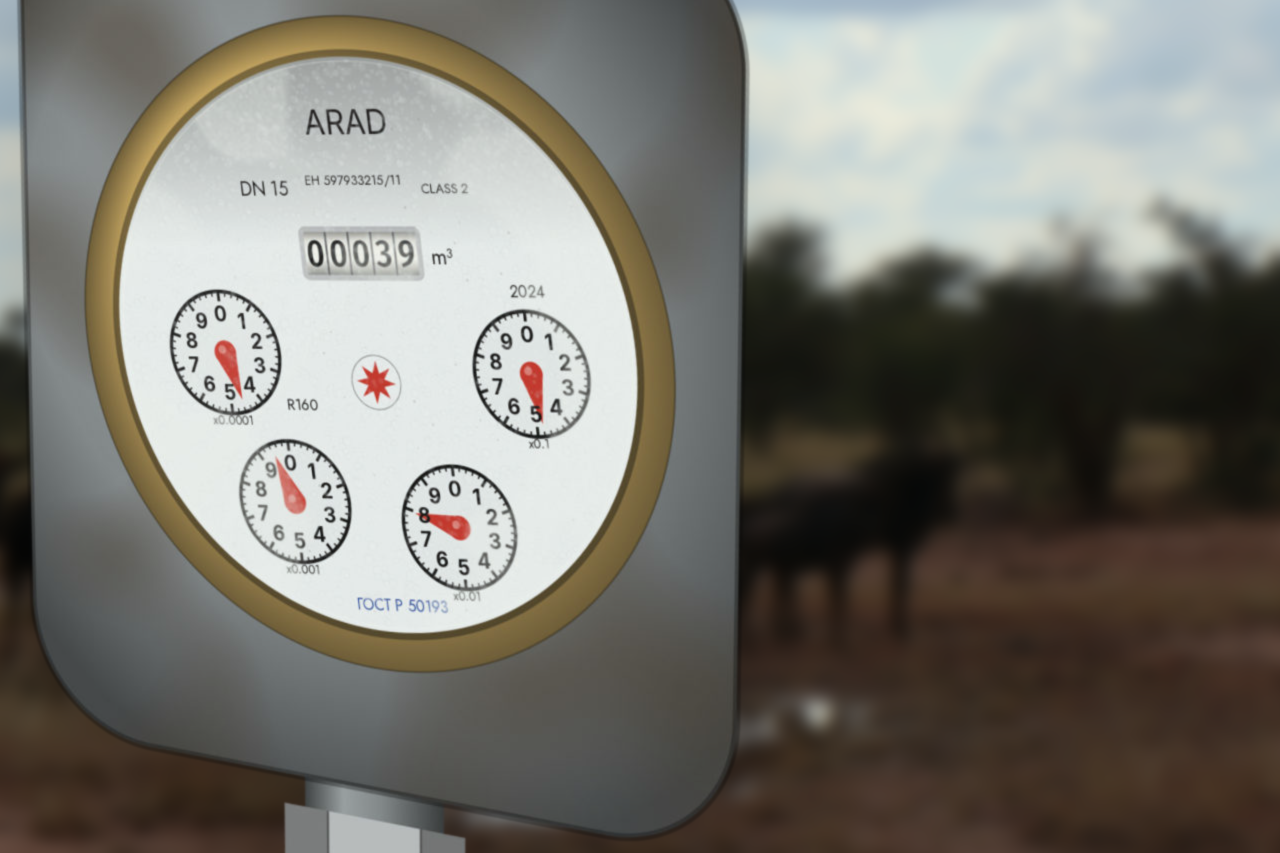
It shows {"value": 39.4794, "unit": "m³"}
